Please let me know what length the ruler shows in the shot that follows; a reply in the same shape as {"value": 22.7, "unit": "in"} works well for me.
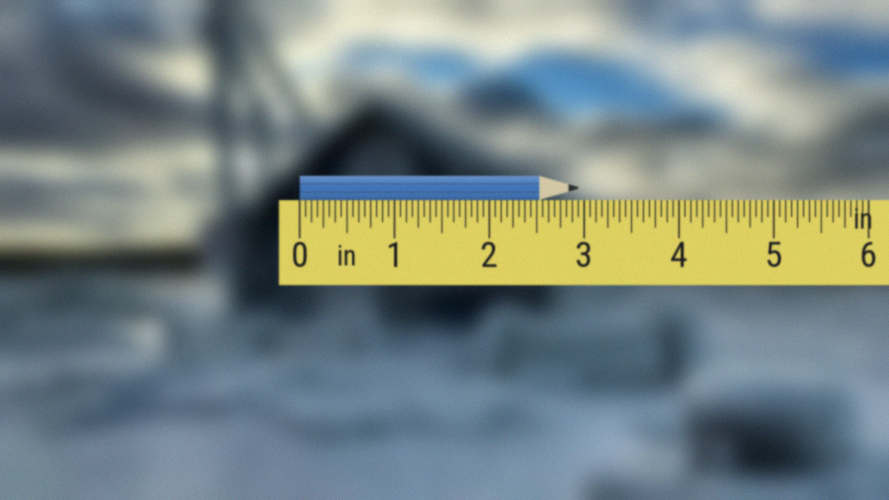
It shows {"value": 2.9375, "unit": "in"}
